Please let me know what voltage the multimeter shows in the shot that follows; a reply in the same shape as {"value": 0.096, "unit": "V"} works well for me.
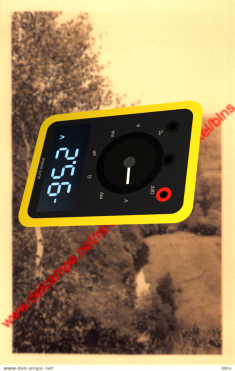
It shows {"value": -95.2, "unit": "V"}
